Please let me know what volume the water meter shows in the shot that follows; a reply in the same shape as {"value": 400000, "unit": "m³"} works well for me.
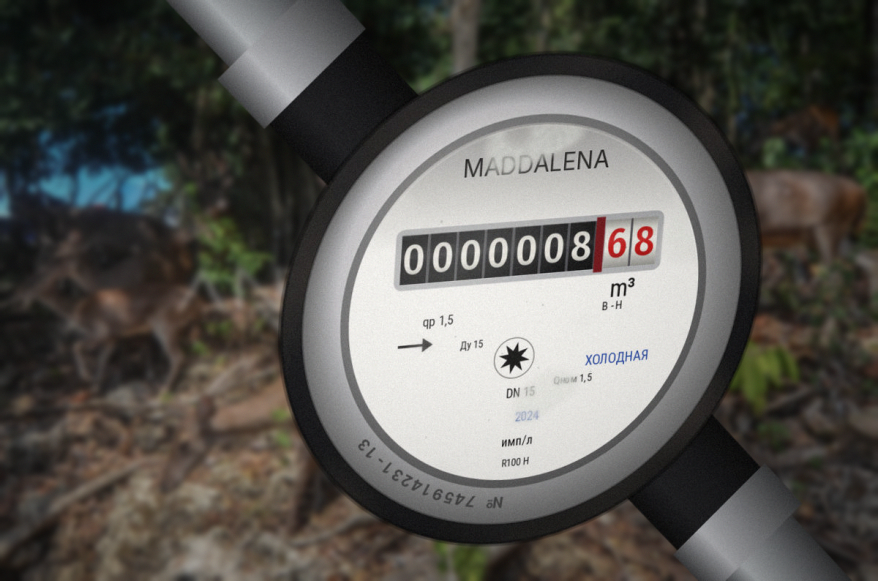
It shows {"value": 8.68, "unit": "m³"}
